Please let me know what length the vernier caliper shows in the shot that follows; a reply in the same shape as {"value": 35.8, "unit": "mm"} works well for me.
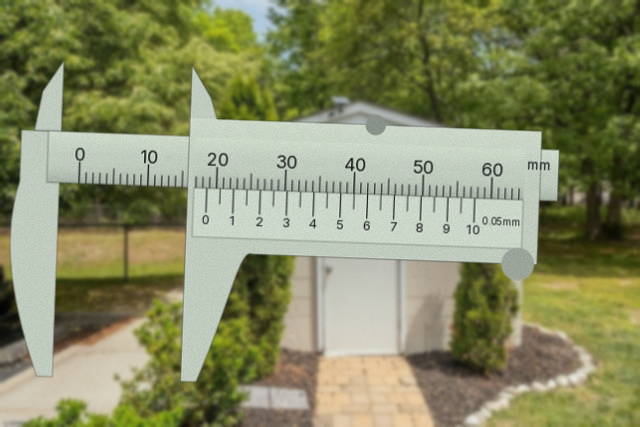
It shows {"value": 18.6, "unit": "mm"}
